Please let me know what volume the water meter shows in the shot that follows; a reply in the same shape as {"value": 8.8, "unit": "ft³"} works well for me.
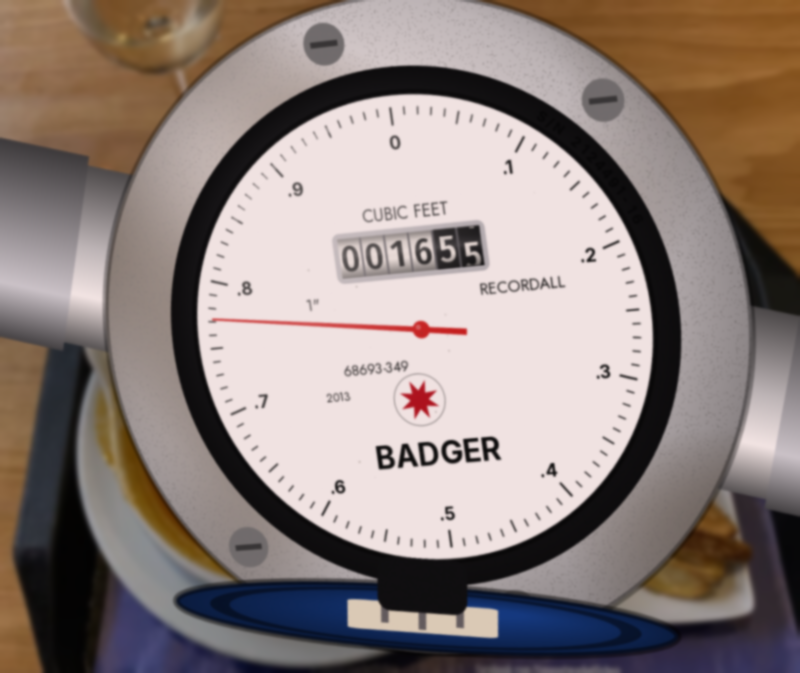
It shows {"value": 1654.77, "unit": "ft³"}
